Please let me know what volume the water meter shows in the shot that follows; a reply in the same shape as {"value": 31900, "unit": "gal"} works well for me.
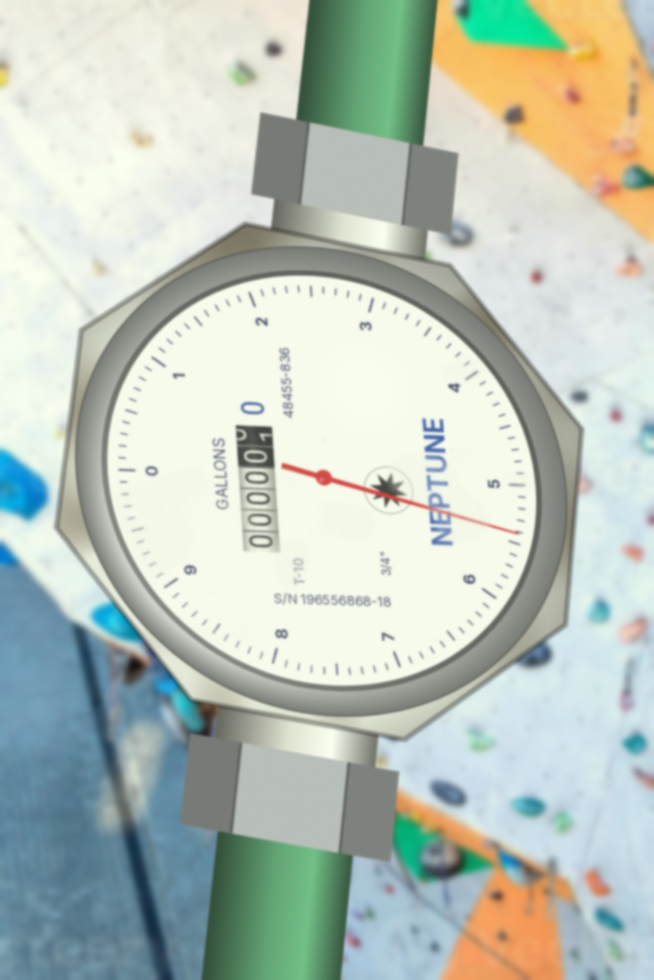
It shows {"value": 5.4, "unit": "gal"}
